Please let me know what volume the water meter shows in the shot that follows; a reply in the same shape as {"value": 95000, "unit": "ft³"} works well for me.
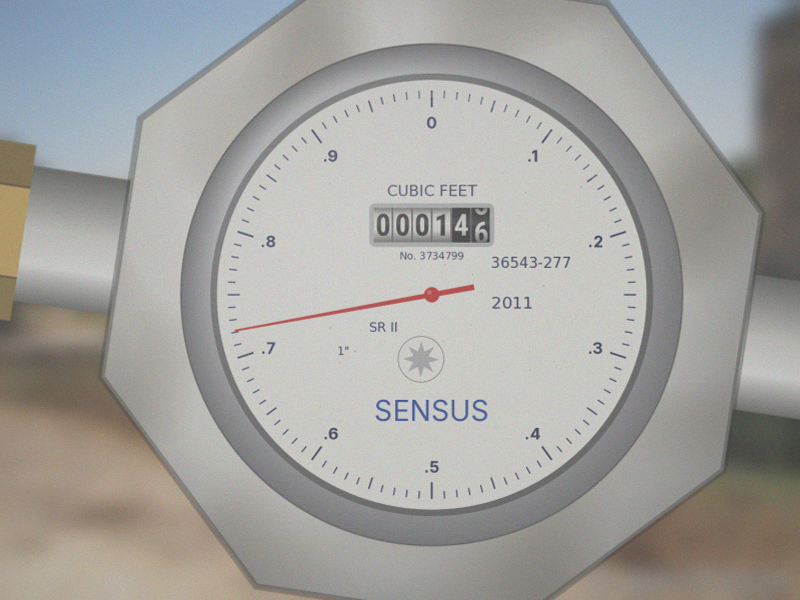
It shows {"value": 145.72, "unit": "ft³"}
